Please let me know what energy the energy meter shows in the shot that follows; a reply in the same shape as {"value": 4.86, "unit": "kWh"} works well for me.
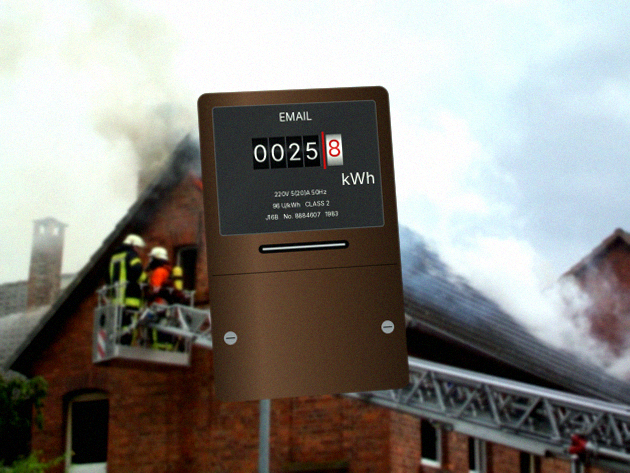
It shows {"value": 25.8, "unit": "kWh"}
